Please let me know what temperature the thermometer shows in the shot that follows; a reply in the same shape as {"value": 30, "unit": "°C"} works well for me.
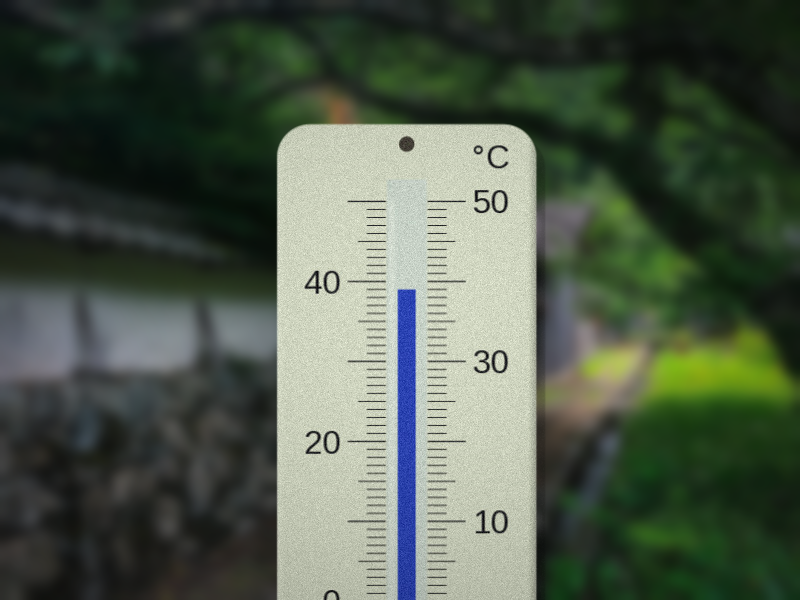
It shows {"value": 39, "unit": "°C"}
